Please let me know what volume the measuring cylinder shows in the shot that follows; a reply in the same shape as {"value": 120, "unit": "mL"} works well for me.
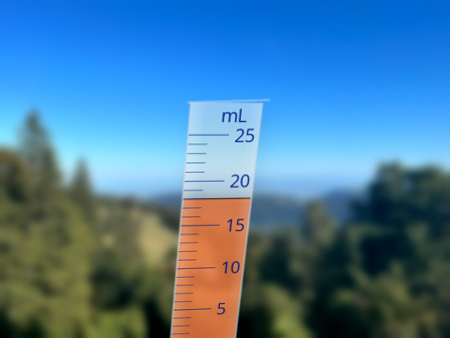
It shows {"value": 18, "unit": "mL"}
